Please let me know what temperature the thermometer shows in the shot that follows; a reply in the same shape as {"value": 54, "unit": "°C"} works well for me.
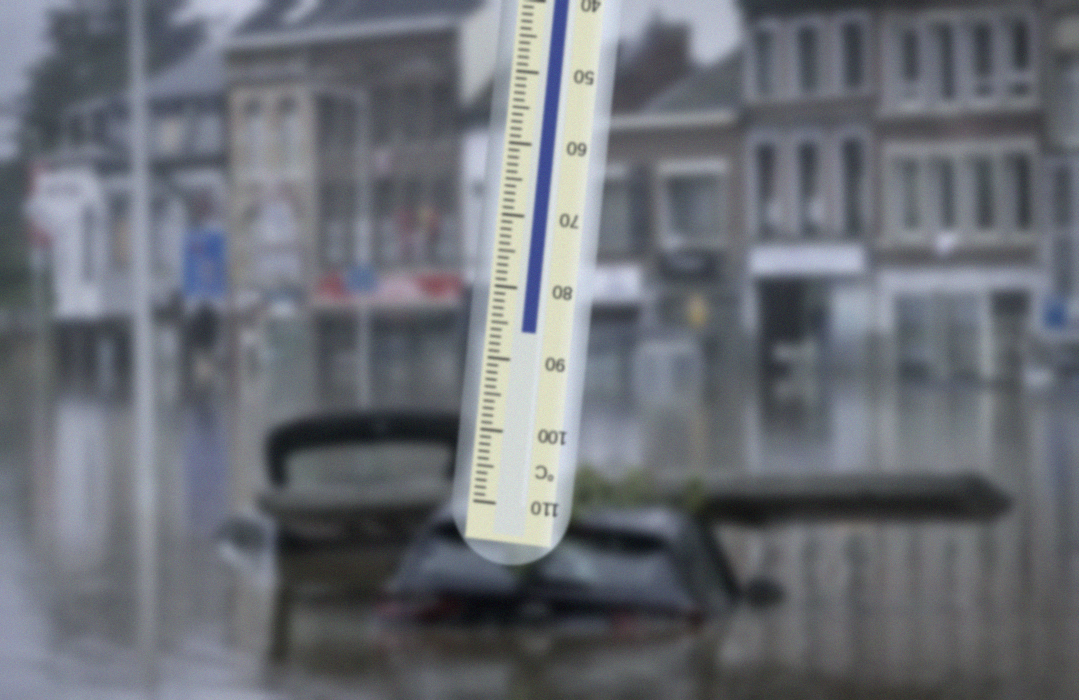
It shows {"value": 86, "unit": "°C"}
